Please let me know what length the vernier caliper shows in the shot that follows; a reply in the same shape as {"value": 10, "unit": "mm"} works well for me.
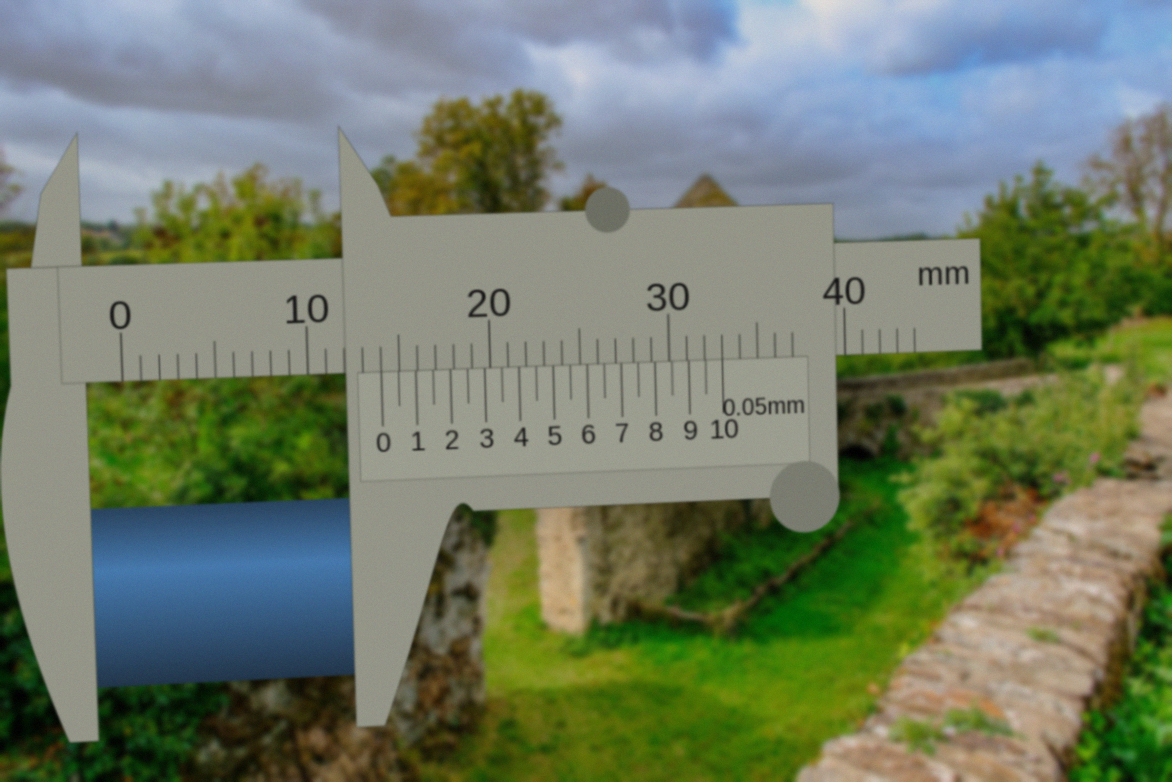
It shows {"value": 14.0, "unit": "mm"}
